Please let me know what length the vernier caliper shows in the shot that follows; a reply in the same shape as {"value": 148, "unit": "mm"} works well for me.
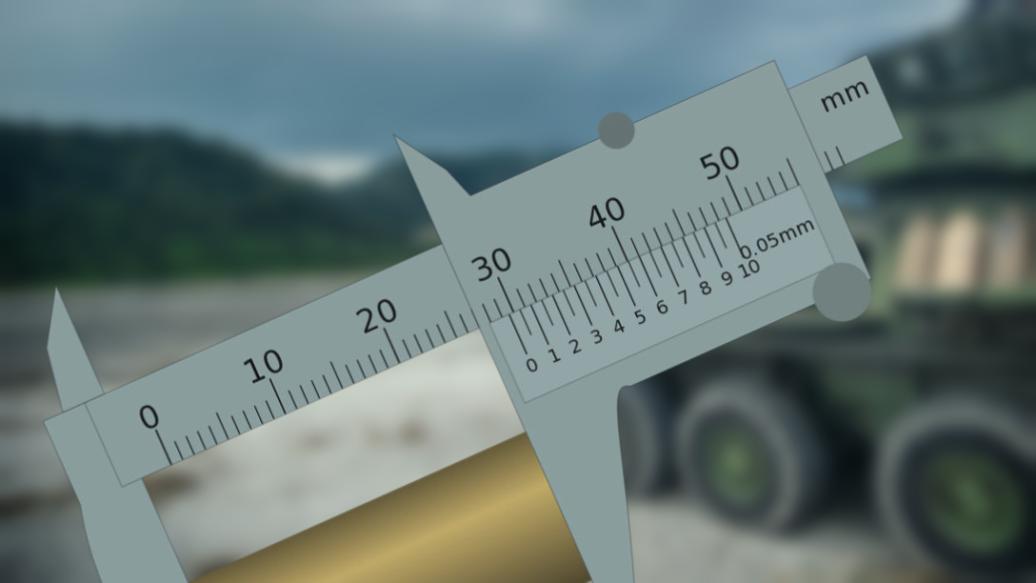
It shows {"value": 29.6, "unit": "mm"}
